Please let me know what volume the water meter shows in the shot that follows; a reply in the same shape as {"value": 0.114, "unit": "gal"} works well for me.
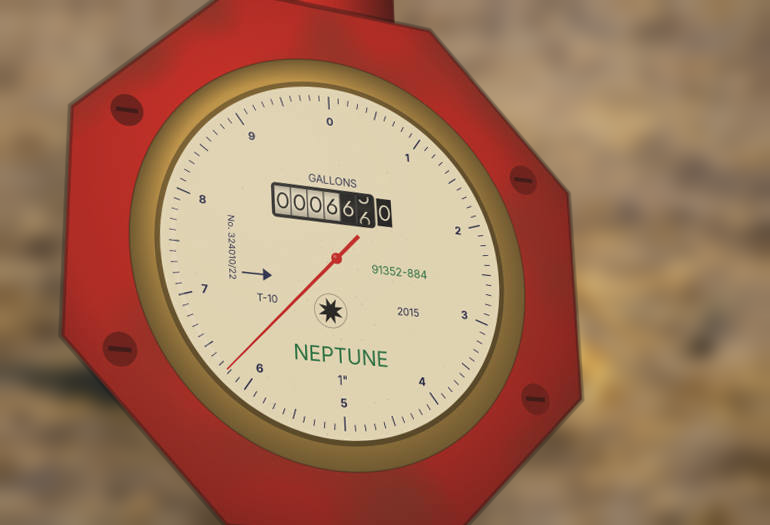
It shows {"value": 6656.2, "unit": "gal"}
